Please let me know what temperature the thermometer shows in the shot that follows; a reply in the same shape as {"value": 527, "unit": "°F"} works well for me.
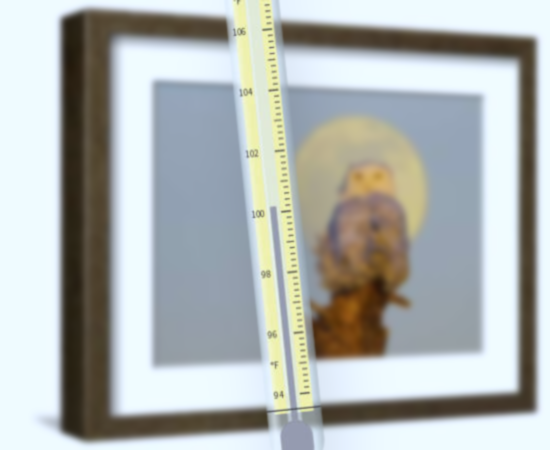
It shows {"value": 100.2, "unit": "°F"}
